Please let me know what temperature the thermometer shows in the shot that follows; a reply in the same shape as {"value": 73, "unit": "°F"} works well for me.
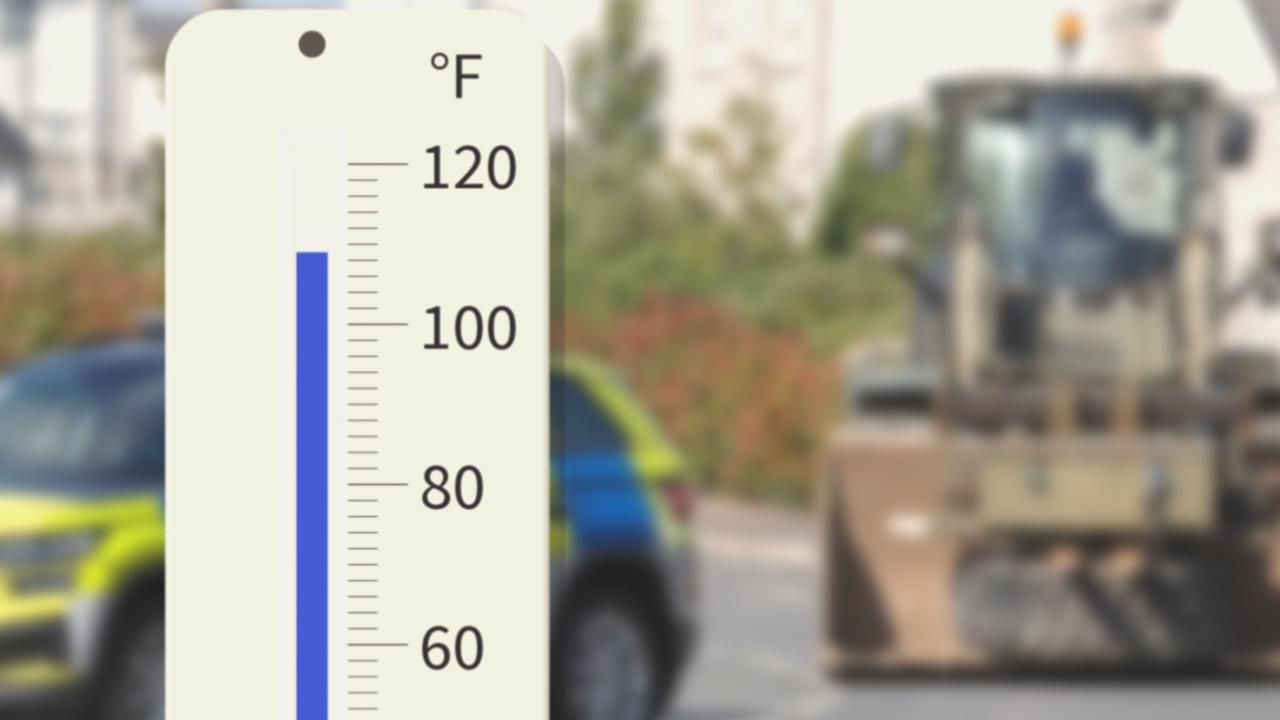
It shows {"value": 109, "unit": "°F"}
